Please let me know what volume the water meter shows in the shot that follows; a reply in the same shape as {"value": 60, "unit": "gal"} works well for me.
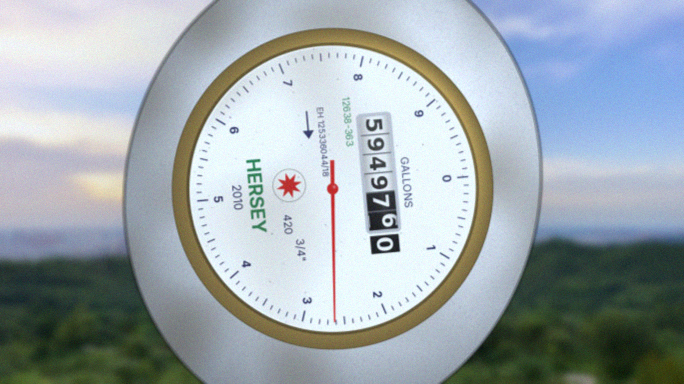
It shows {"value": 5949762.6, "unit": "gal"}
